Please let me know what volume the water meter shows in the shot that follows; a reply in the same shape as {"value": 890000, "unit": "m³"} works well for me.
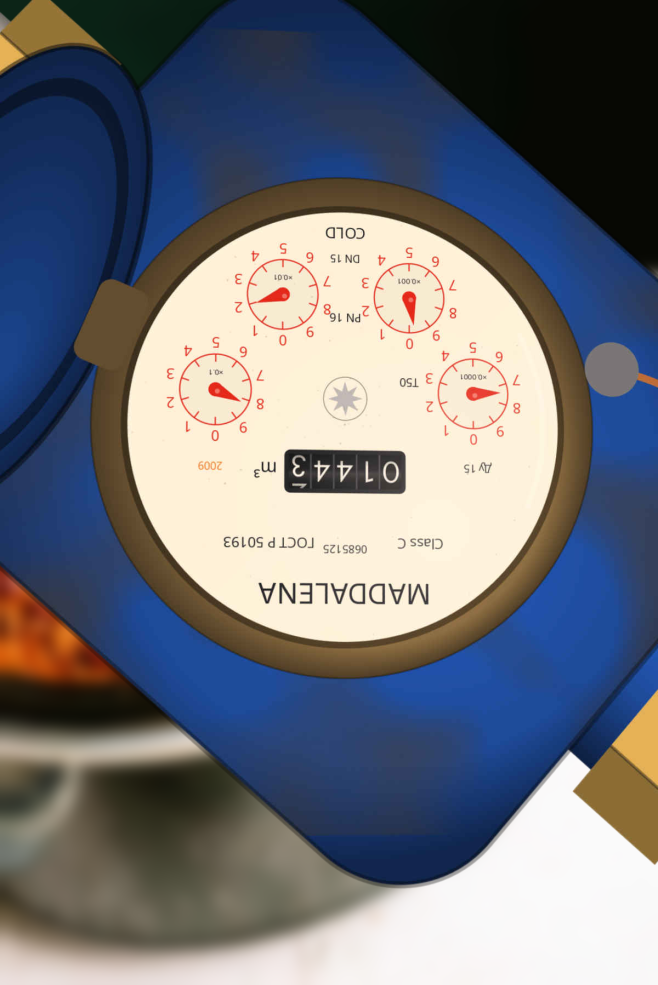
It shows {"value": 1442.8197, "unit": "m³"}
